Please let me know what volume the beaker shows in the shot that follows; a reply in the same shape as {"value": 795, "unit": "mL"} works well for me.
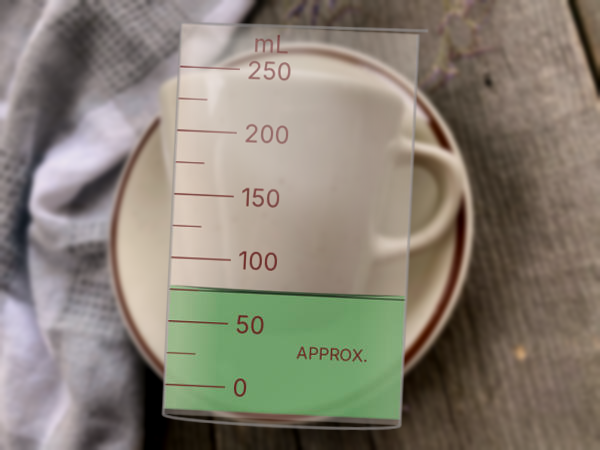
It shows {"value": 75, "unit": "mL"}
